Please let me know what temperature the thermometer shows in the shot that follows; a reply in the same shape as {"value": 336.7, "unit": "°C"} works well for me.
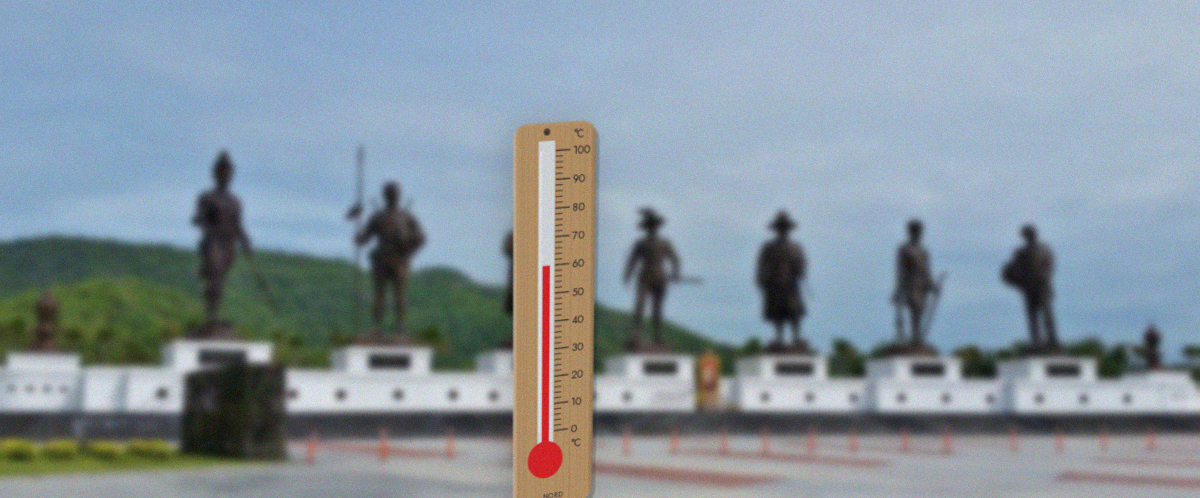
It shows {"value": 60, "unit": "°C"}
